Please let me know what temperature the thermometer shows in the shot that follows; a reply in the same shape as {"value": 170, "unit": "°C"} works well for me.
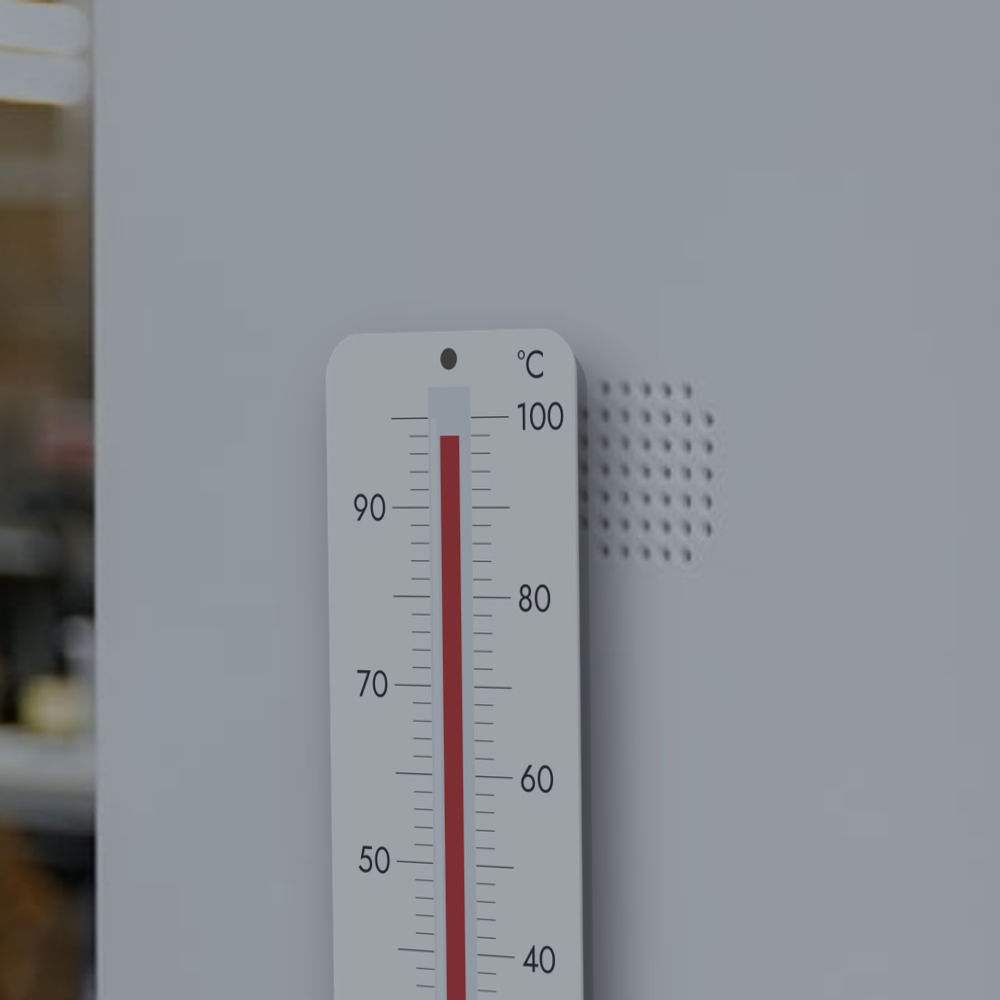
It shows {"value": 98, "unit": "°C"}
